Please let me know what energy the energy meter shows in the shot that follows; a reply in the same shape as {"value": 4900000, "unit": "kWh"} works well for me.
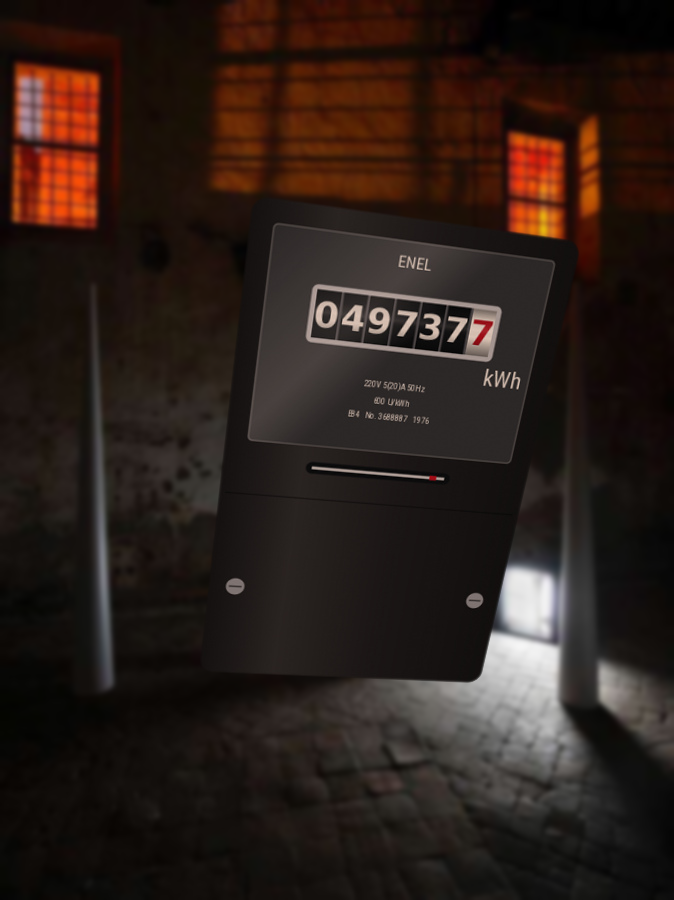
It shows {"value": 49737.7, "unit": "kWh"}
